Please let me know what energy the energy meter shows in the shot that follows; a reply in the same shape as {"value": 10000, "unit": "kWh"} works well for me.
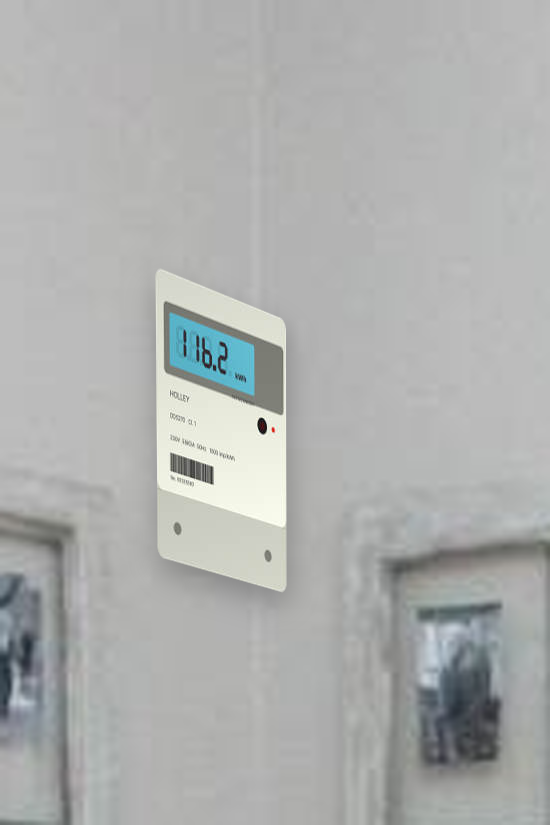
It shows {"value": 116.2, "unit": "kWh"}
